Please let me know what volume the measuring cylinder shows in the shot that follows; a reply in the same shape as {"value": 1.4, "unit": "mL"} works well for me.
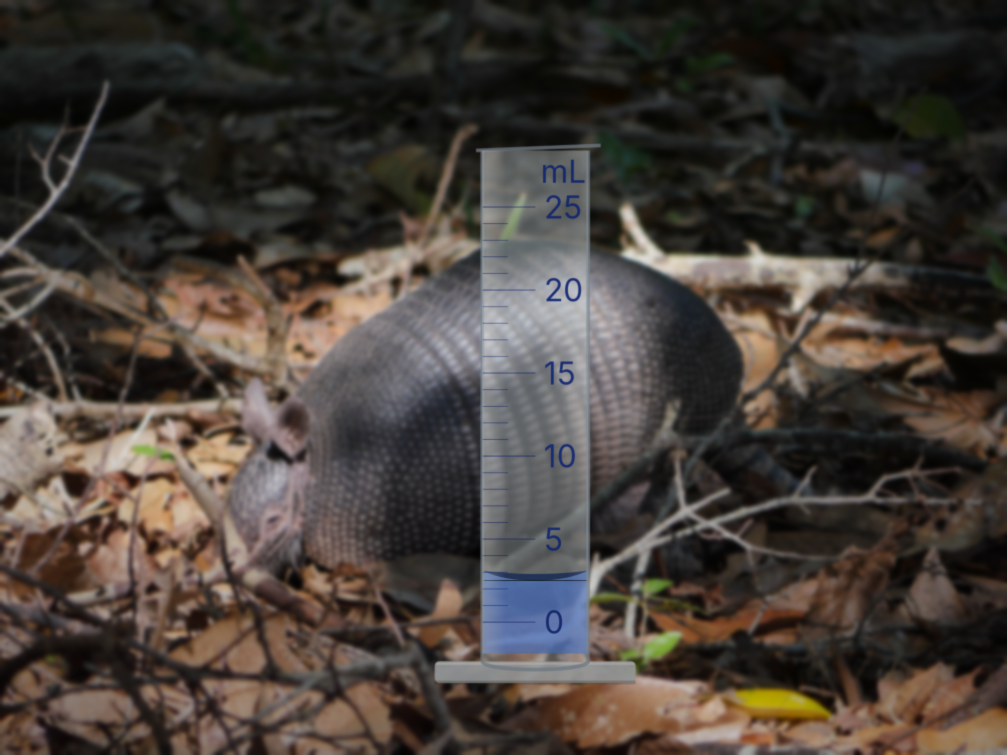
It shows {"value": 2.5, "unit": "mL"}
